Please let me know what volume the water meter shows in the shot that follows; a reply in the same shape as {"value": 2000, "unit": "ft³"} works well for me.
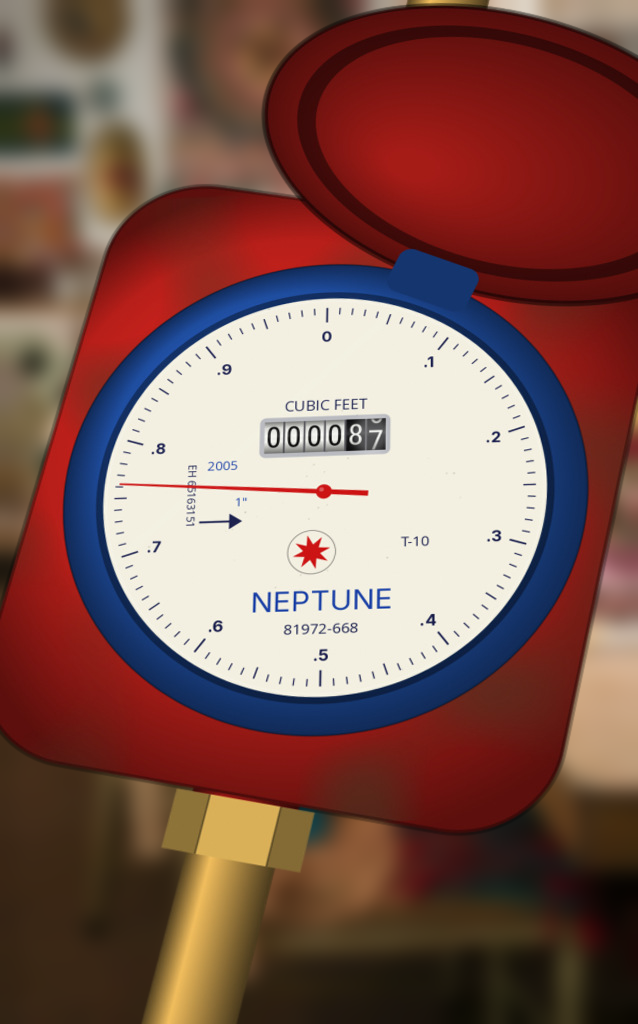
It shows {"value": 86.76, "unit": "ft³"}
